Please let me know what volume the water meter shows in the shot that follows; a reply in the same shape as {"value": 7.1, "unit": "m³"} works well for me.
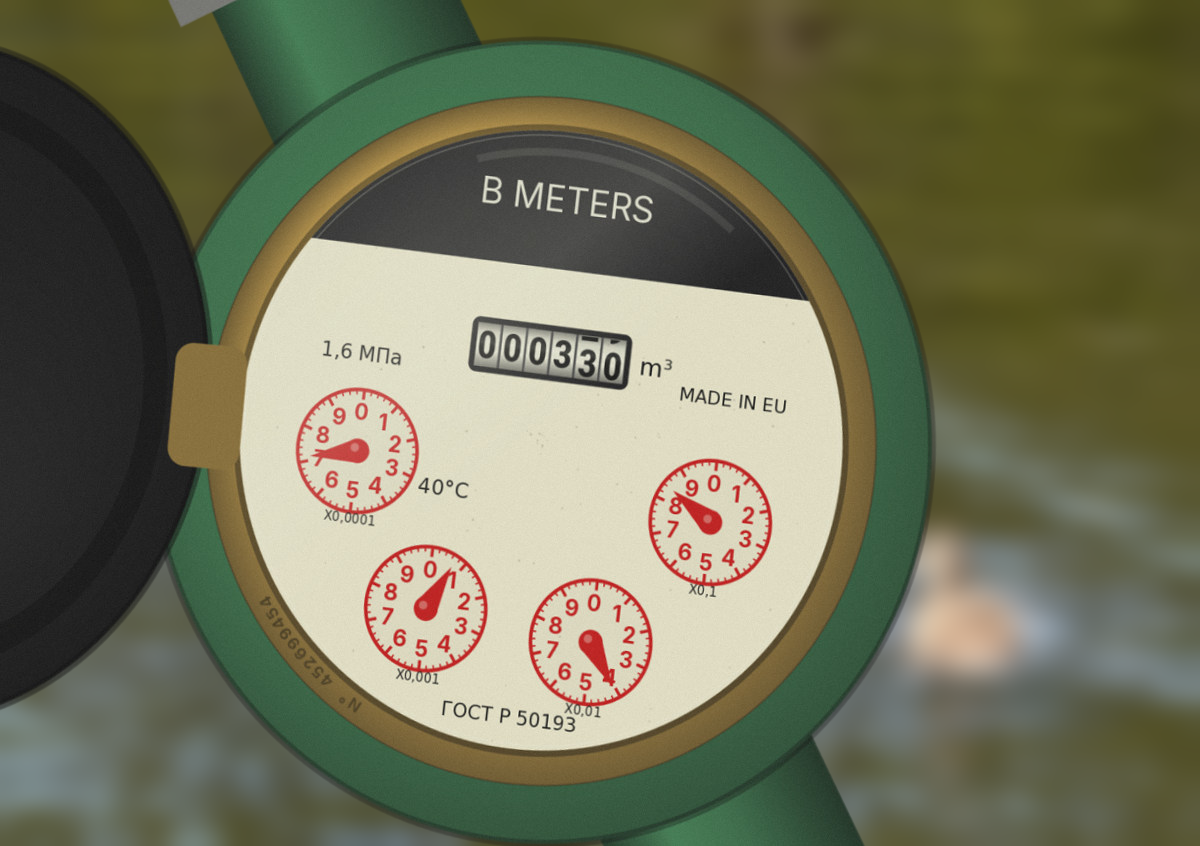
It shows {"value": 329.8407, "unit": "m³"}
